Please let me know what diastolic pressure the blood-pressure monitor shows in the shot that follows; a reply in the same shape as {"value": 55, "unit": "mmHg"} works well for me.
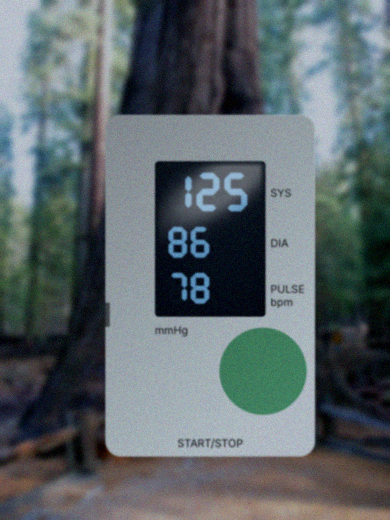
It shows {"value": 86, "unit": "mmHg"}
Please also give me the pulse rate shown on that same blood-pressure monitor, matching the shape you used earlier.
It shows {"value": 78, "unit": "bpm"}
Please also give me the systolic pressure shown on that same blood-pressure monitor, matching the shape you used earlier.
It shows {"value": 125, "unit": "mmHg"}
